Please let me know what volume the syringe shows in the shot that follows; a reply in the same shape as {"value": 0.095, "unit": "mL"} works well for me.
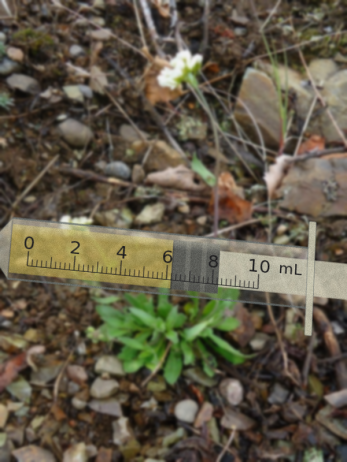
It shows {"value": 6.2, "unit": "mL"}
